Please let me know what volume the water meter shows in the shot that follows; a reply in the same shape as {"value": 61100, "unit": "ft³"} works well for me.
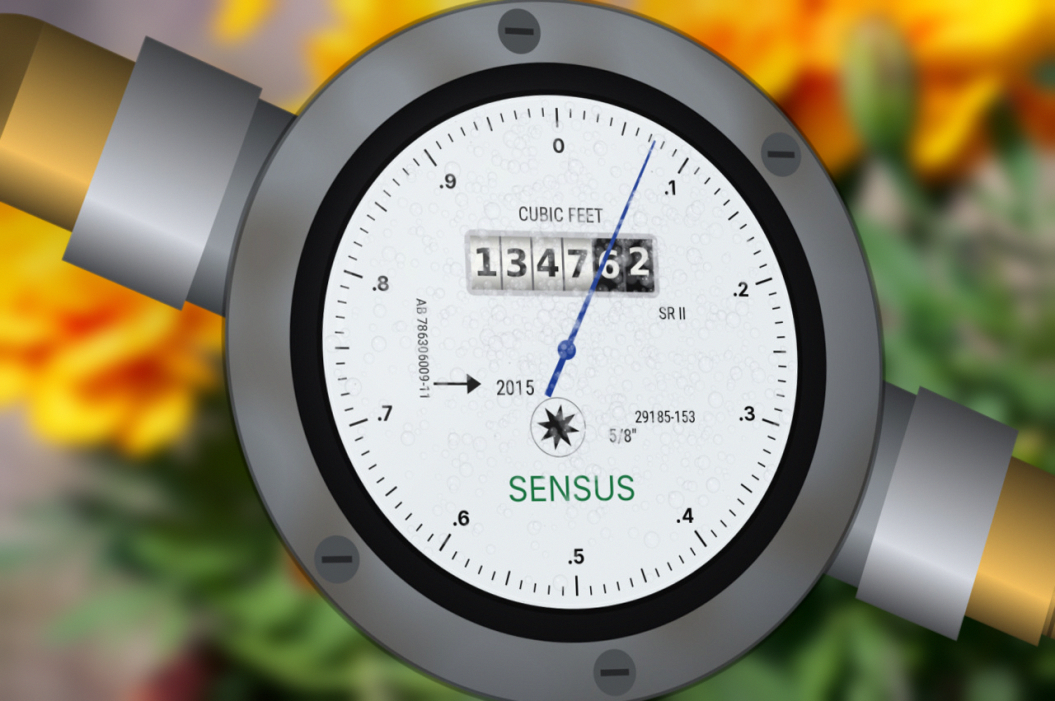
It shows {"value": 134762.07, "unit": "ft³"}
